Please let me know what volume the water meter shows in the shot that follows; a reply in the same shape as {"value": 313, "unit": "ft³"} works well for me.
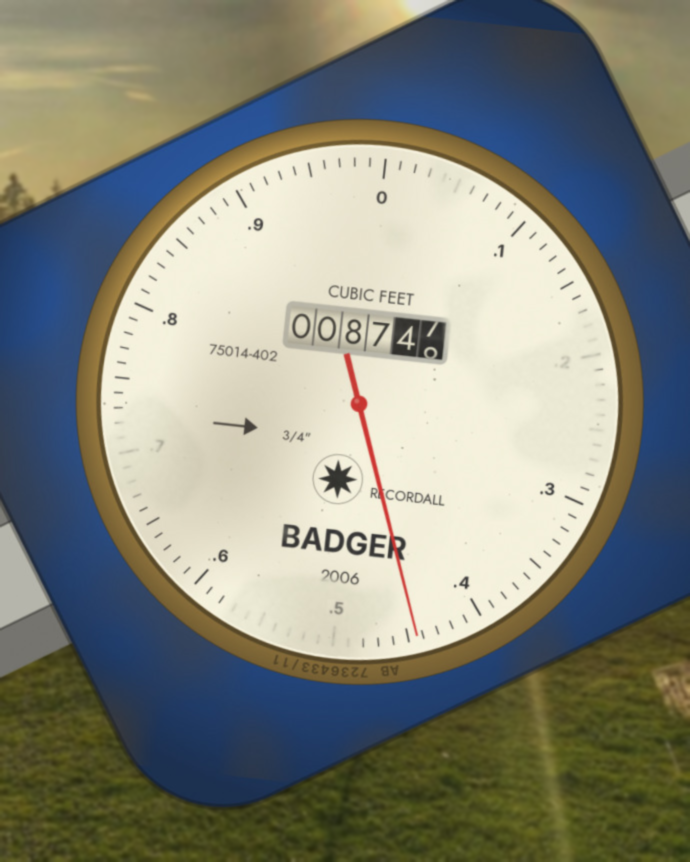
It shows {"value": 8747.44, "unit": "ft³"}
